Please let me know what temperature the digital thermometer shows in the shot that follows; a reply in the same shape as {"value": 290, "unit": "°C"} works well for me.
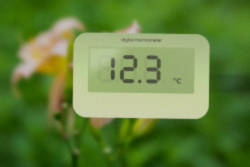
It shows {"value": 12.3, "unit": "°C"}
